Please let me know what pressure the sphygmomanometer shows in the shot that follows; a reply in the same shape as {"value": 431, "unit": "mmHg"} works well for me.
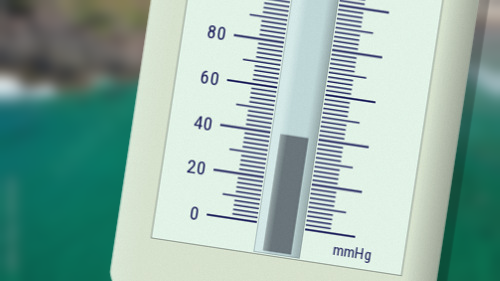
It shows {"value": 40, "unit": "mmHg"}
